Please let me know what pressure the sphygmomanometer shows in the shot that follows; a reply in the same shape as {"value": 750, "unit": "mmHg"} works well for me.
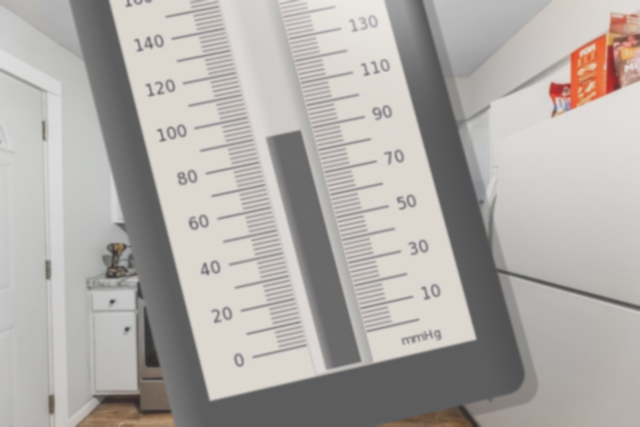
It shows {"value": 90, "unit": "mmHg"}
